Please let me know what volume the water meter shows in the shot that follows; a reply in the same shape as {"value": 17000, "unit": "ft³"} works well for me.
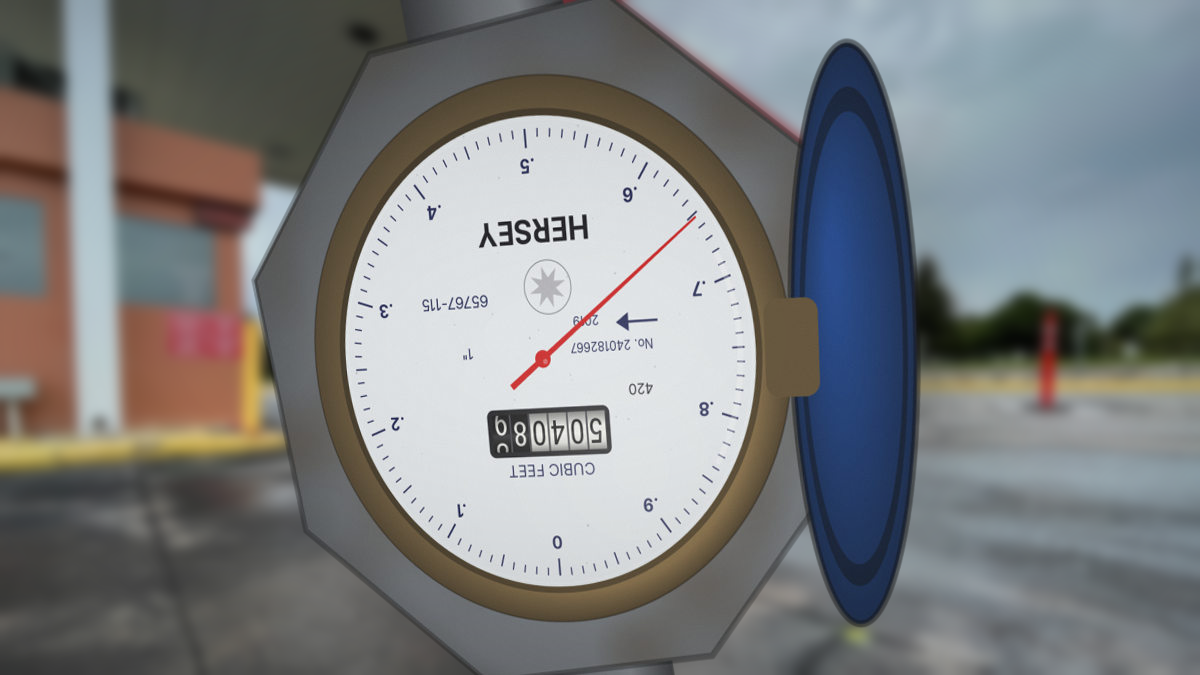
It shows {"value": 504088.65, "unit": "ft³"}
